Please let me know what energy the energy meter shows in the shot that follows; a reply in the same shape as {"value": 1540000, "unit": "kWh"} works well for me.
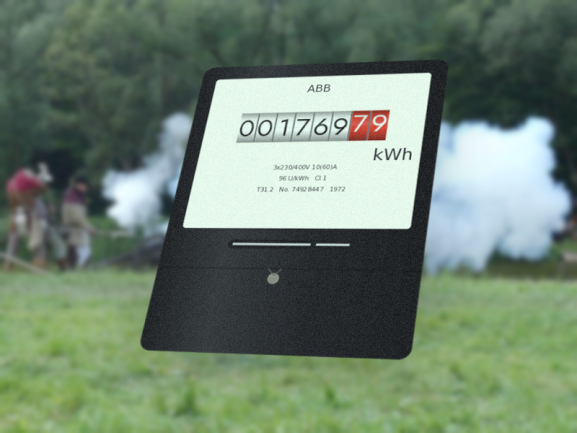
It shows {"value": 1769.79, "unit": "kWh"}
